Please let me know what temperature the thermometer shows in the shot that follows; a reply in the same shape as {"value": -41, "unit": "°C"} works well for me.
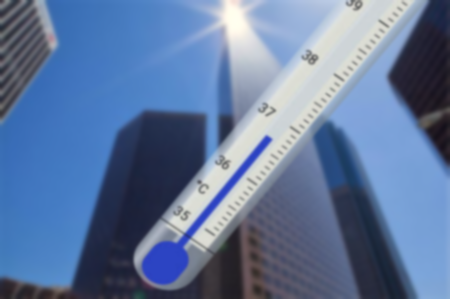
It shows {"value": 36.7, "unit": "°C"}
